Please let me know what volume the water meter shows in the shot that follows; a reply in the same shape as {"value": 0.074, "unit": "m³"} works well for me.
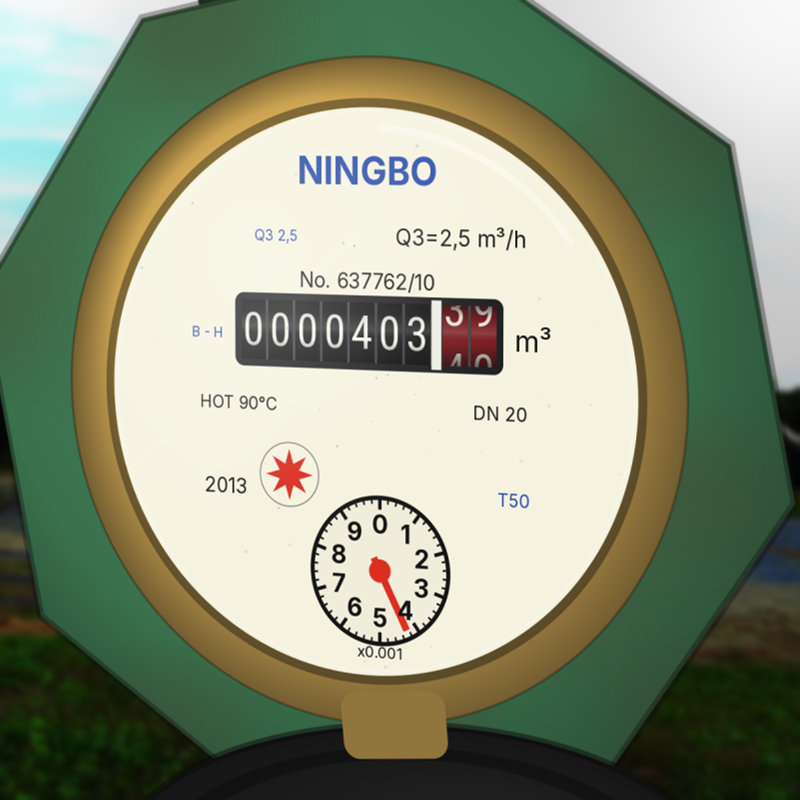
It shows {"value": 403.394, "unit": "m³"}
